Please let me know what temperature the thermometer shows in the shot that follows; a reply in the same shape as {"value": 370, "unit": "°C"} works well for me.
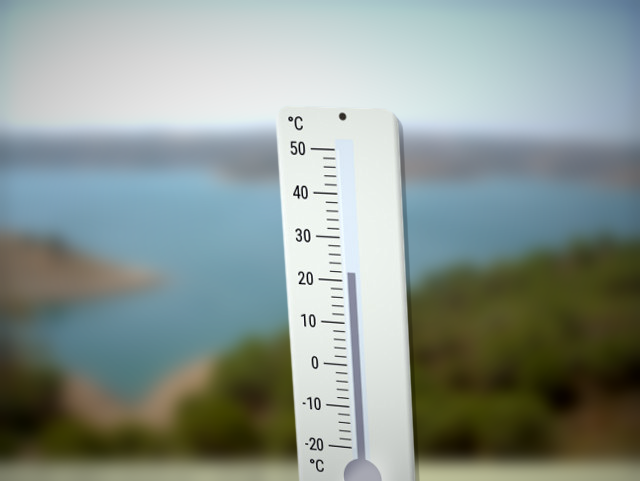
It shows {"value": 22, "unit": "°C"}
